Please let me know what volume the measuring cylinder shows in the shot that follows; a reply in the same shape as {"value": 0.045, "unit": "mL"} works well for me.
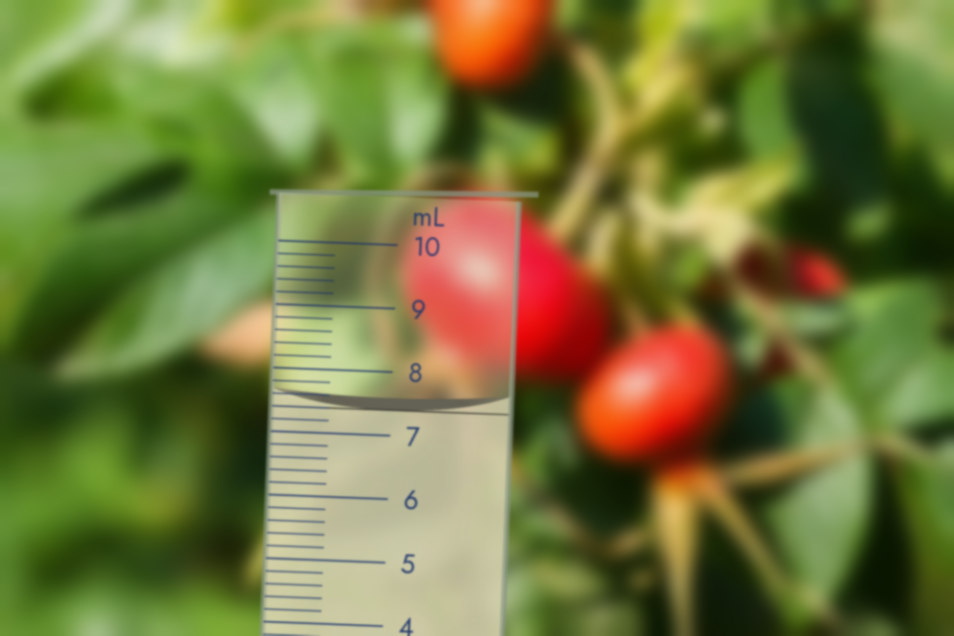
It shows {"value": 7.4, "unit": "mL"}
